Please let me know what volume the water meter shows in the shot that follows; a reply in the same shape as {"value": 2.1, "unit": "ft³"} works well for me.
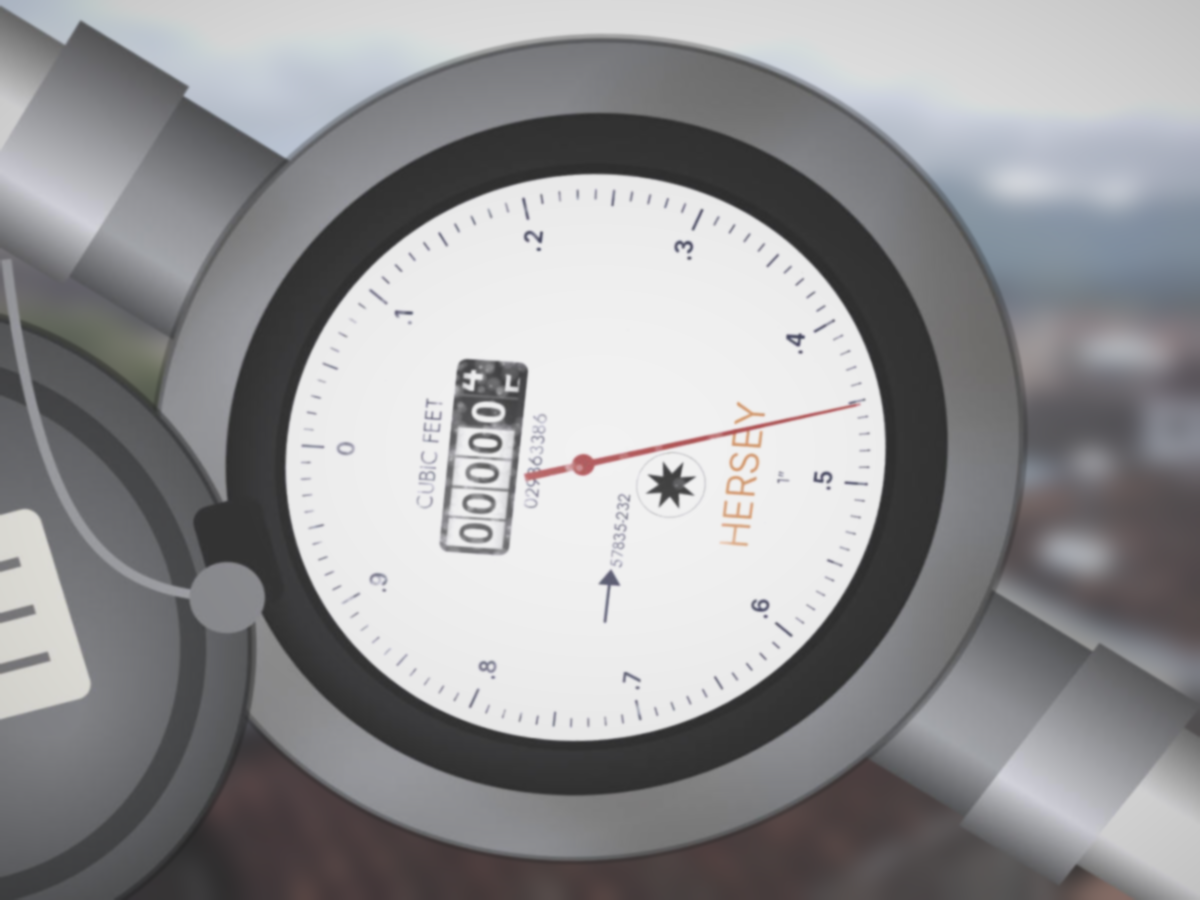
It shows {"value": 4.45, "unit": "ft³"}
